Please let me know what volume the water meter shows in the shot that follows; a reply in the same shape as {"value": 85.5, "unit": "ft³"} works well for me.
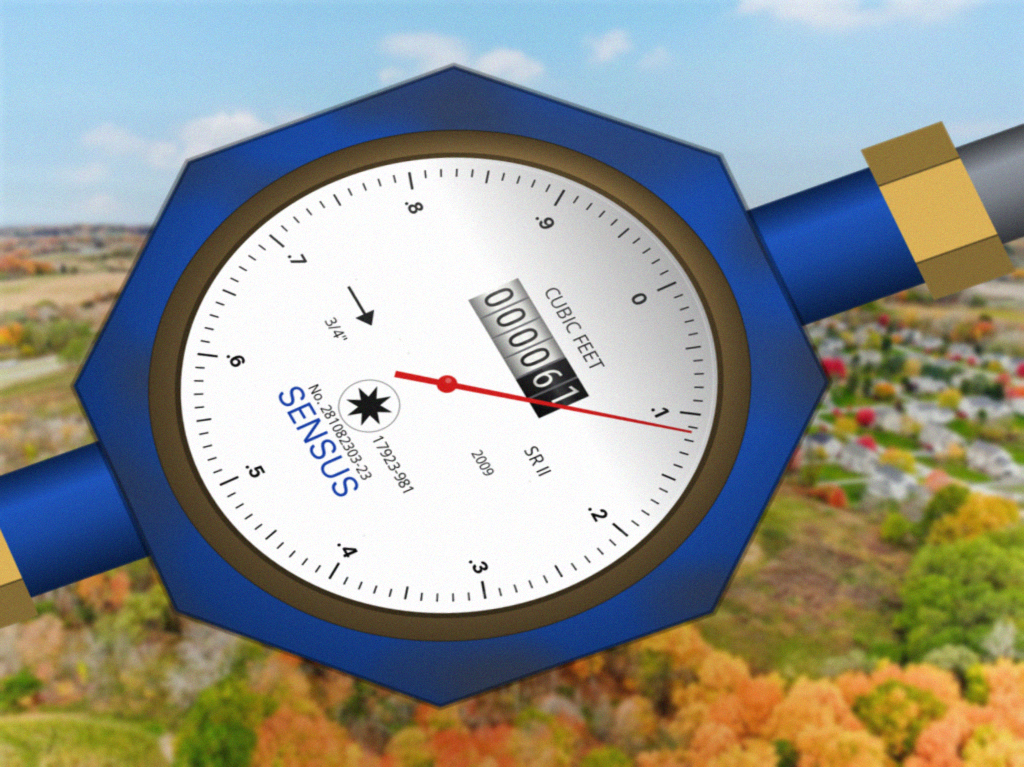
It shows {"value": 61.11, "unit": "ft³"}
